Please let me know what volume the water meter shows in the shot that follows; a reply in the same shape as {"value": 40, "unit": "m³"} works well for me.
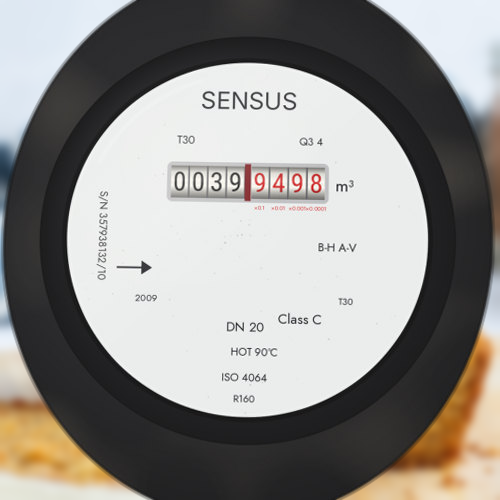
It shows {"value": 39.9498, "unit": "m³"}
